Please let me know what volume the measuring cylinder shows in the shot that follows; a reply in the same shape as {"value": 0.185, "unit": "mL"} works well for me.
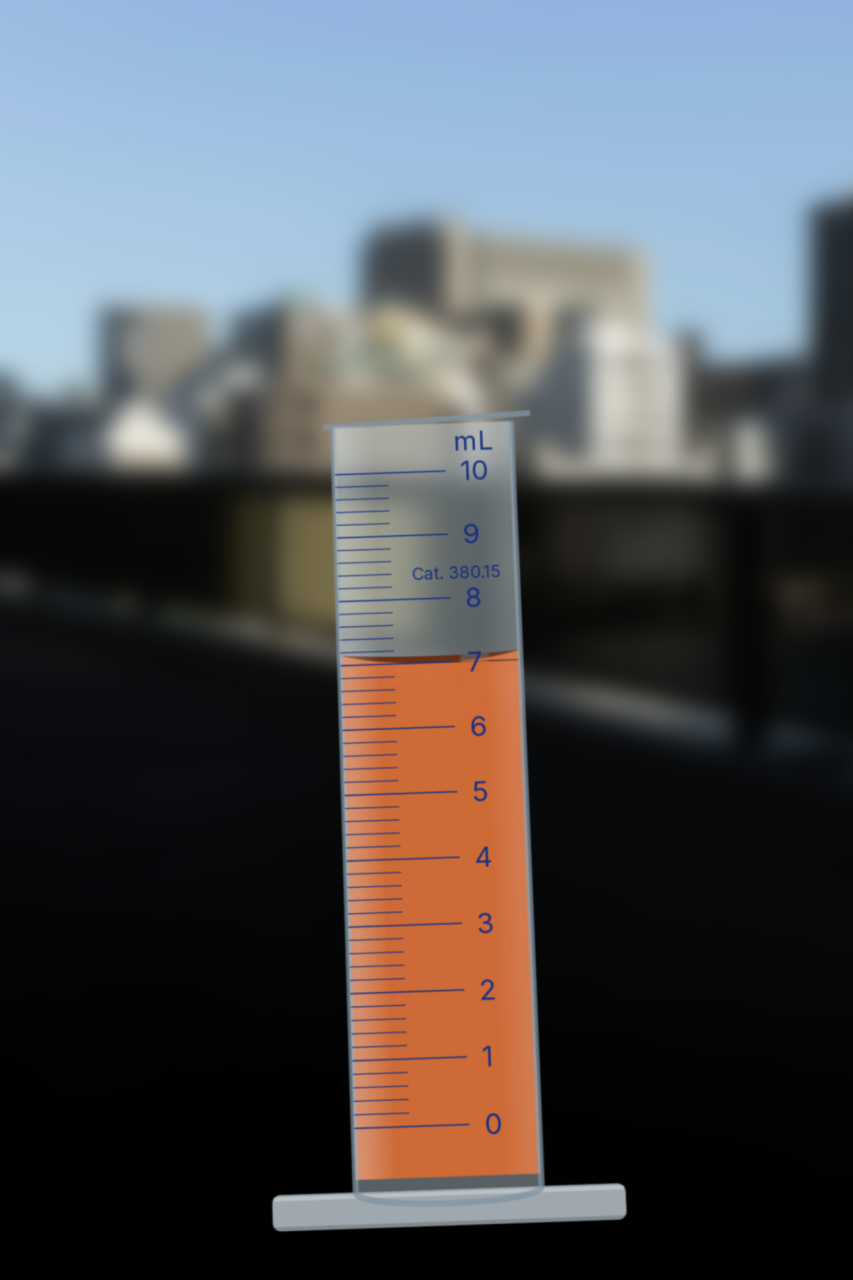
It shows {"value": 7, "unit": "mL"}
